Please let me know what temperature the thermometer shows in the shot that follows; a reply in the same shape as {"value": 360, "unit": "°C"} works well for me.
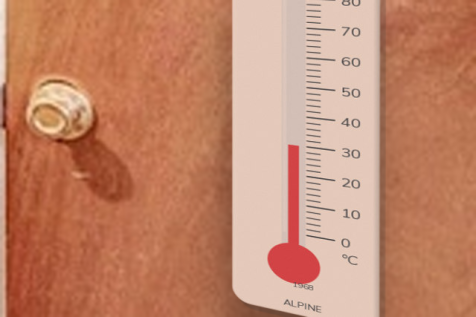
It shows {"value": 30, "unit": "°C"}
